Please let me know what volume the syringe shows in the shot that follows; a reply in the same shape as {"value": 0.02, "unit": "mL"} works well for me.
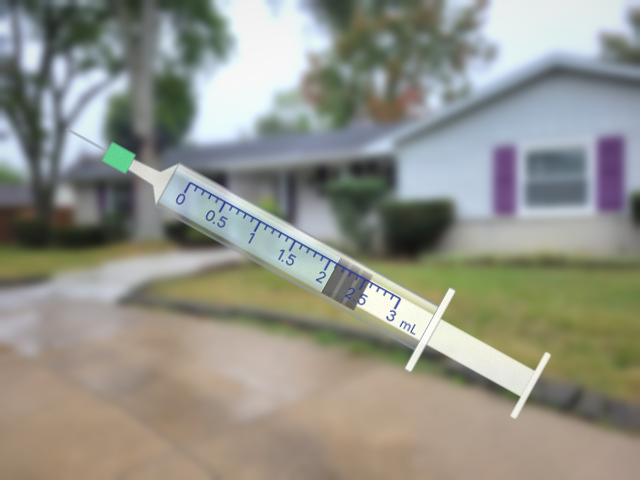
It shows {"value": 2.1, "unit": "mL"}
